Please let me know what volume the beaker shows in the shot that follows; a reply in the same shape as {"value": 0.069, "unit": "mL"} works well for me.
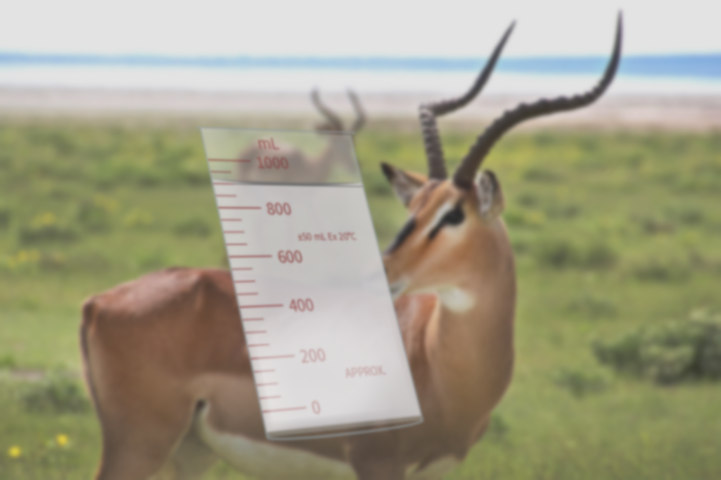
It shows {"value": 900, "unit": "mL"}
